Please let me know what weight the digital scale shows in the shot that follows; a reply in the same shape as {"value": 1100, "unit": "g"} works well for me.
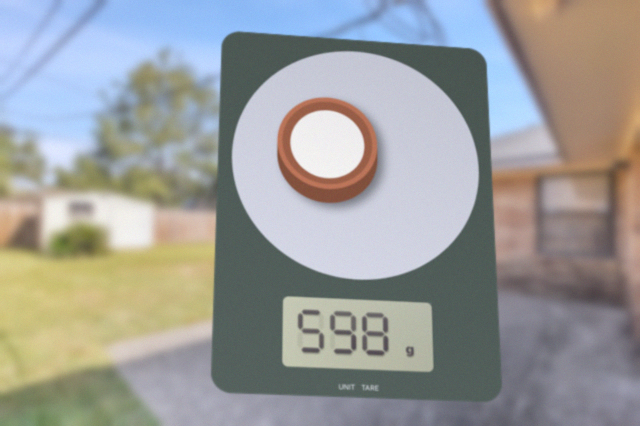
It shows {"value": 598, "unit": "g"}
